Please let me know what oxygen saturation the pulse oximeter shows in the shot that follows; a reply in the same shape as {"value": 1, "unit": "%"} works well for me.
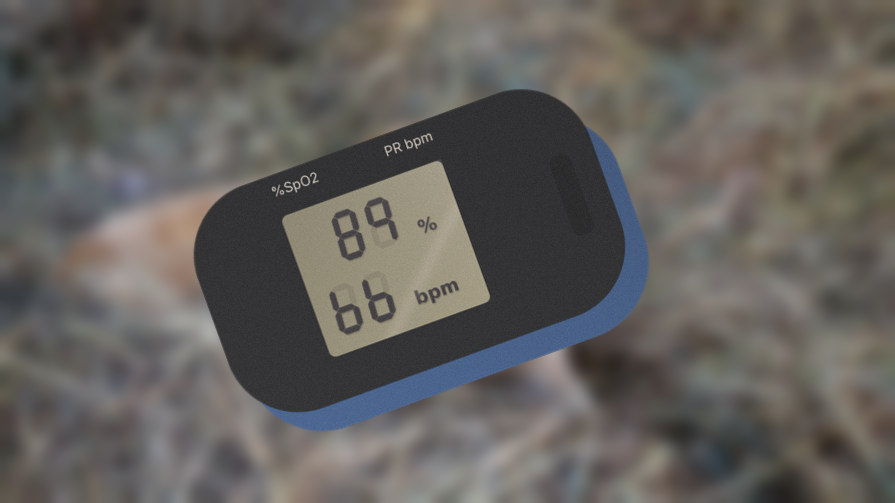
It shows {"value": 89, "unit": "%"}
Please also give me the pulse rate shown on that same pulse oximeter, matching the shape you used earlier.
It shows {"value": 66, "unit": "bpm"}
